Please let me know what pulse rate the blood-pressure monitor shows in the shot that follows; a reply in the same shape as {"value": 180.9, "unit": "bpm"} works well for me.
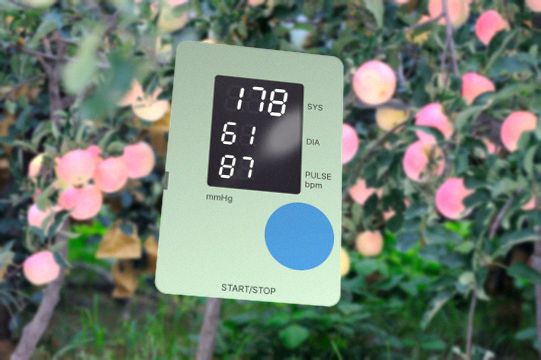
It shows {"value": 87, "unit": "bpm"}
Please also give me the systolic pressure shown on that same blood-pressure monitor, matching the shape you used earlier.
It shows {"value": 178, "unit": "mmHg"}
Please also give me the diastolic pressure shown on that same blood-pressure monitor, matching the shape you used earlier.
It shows {"value": 61, "unit": "mmHg"}
